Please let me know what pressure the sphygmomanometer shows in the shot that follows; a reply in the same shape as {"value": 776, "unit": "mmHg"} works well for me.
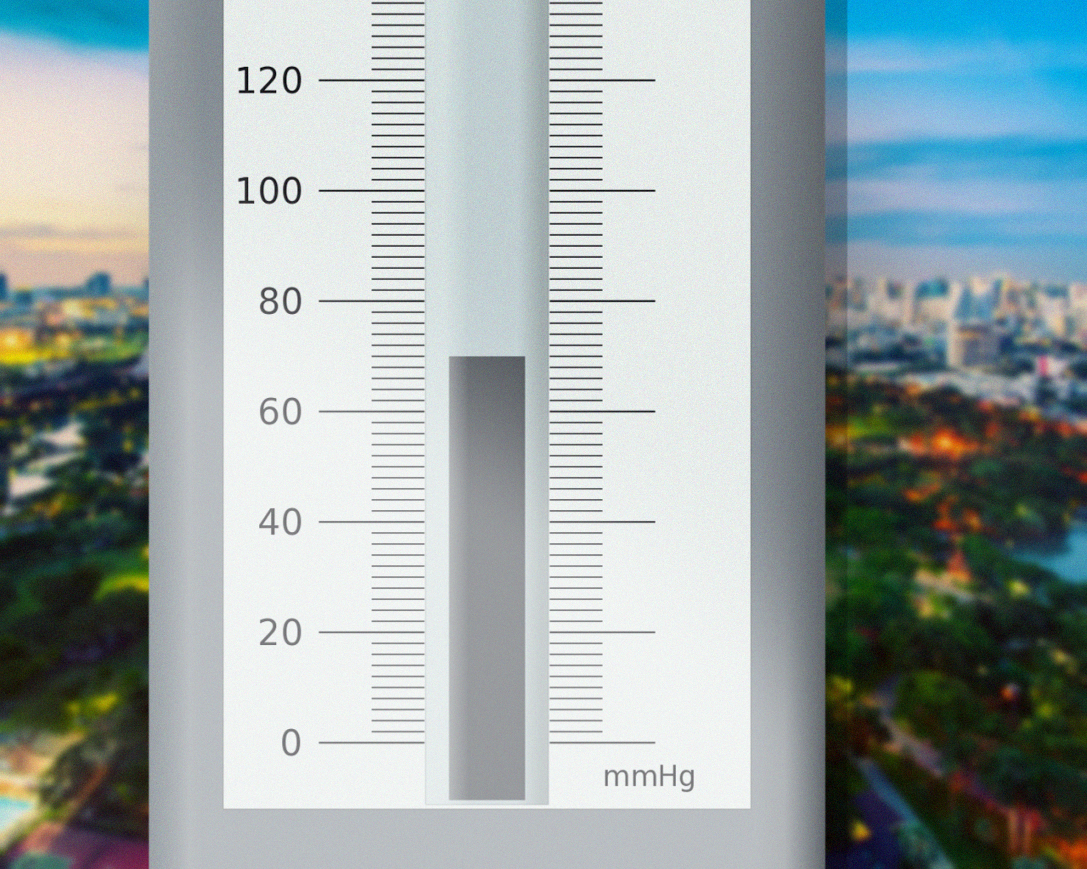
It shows {"value": 70, "unit": "mmHg"}
